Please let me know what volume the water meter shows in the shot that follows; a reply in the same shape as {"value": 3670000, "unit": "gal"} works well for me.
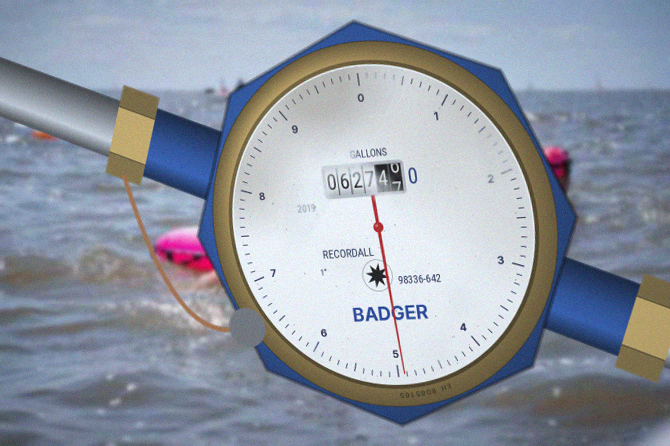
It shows {"value": 627464.9, "unit": "gal"}
